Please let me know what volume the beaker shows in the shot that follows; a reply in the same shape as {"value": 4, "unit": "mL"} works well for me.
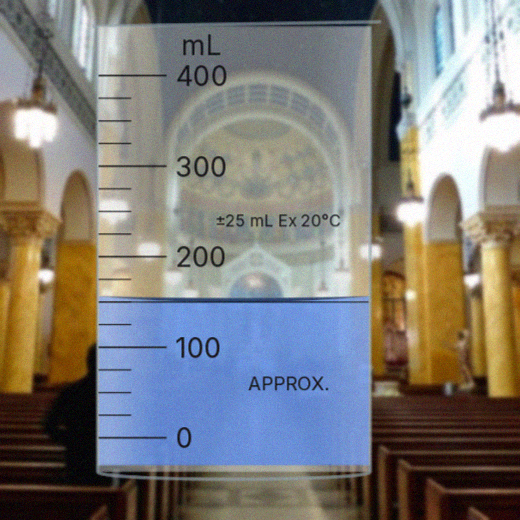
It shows {"value": 150, "unit": "mL"}
